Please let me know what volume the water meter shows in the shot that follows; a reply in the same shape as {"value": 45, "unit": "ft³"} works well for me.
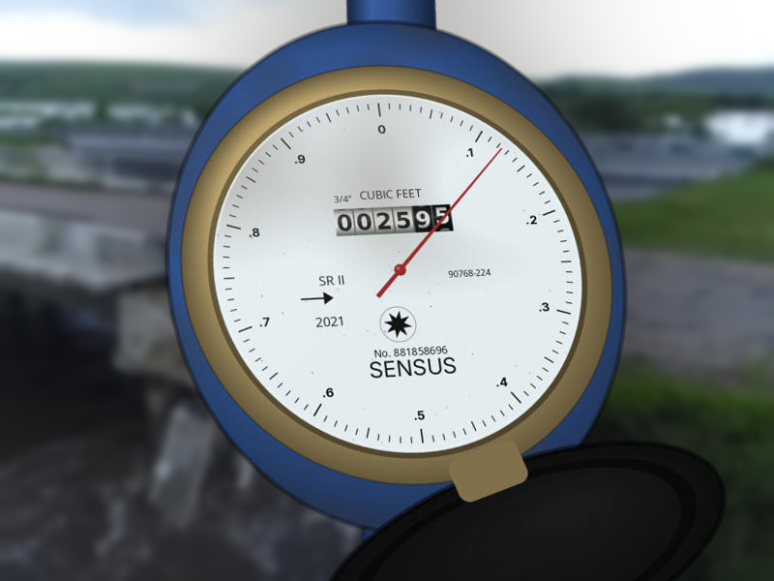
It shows {"value": 2595.12, "unit": "ft³"}
